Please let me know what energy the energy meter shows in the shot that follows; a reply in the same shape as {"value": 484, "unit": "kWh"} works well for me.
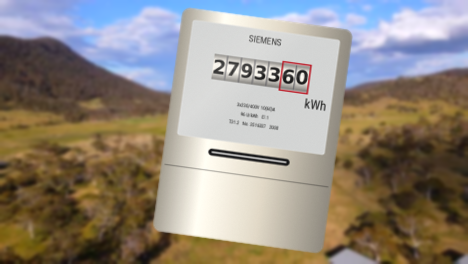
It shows {"value": 27933.60, "unit": "kWh"}
